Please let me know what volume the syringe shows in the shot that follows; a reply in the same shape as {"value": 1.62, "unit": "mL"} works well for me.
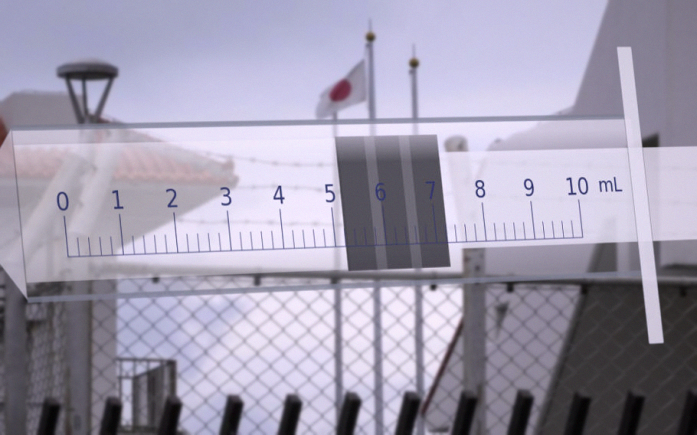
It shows {"value": 5.2, "unit": "mL"}
